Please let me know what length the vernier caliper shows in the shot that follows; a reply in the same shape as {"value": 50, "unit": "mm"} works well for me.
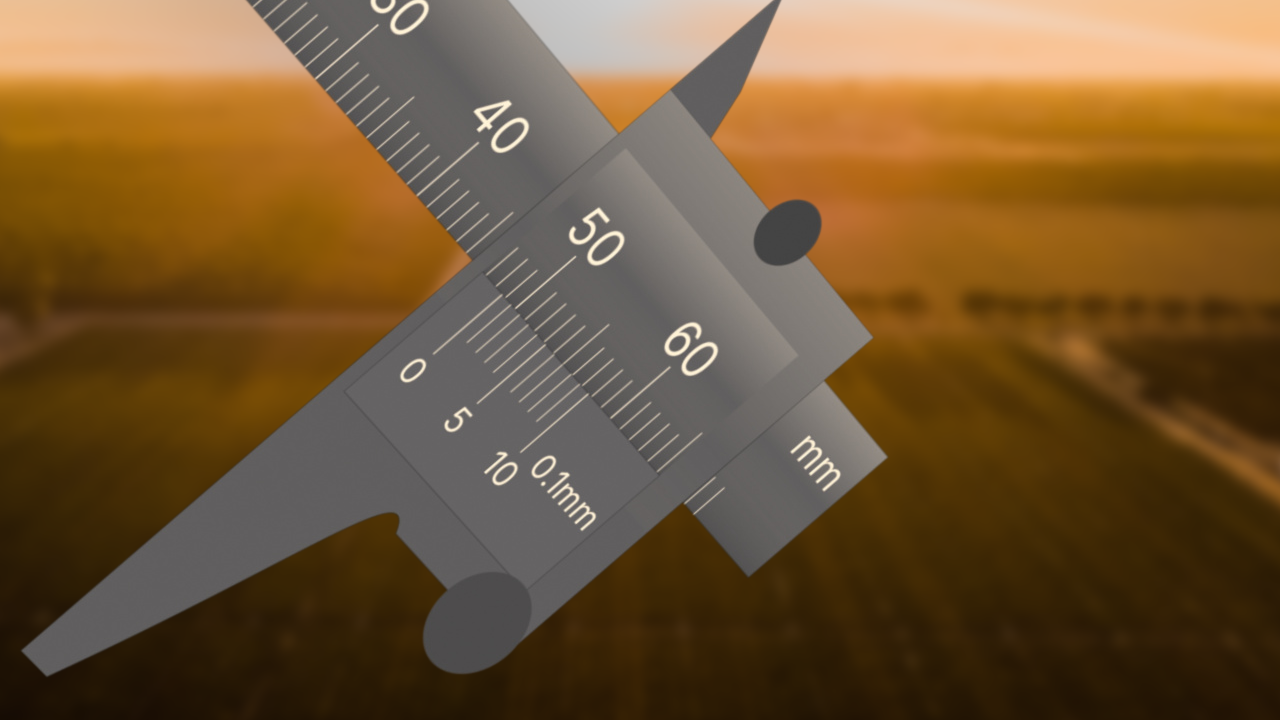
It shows {"value": 48.7, "unit": "mm"}
